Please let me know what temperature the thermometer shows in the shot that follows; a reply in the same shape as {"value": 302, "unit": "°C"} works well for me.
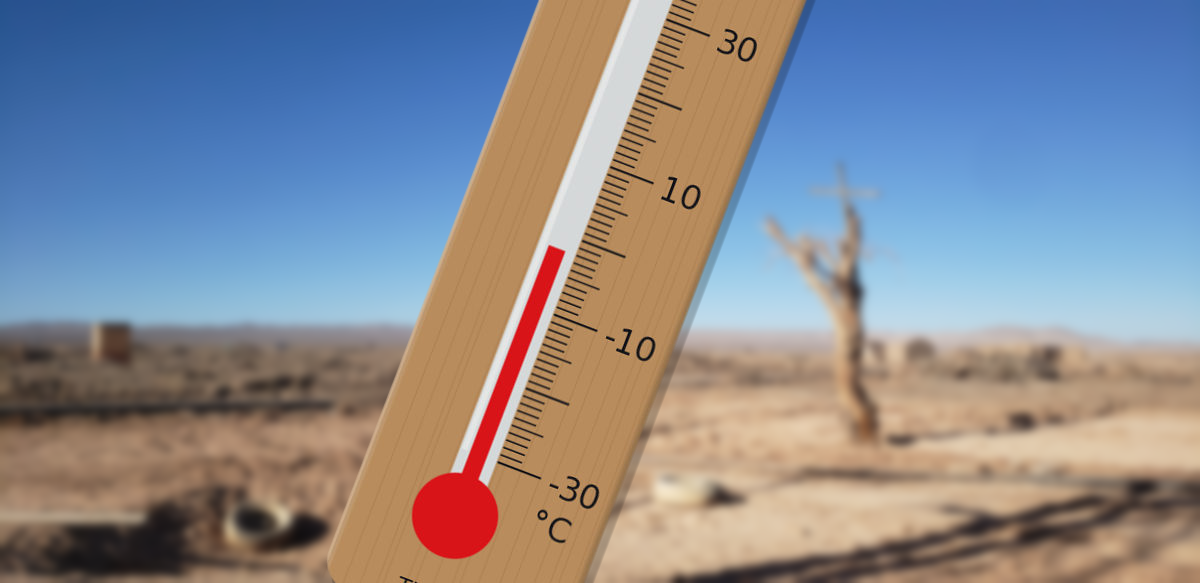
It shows {"value": -2, "unit": "°C"}
